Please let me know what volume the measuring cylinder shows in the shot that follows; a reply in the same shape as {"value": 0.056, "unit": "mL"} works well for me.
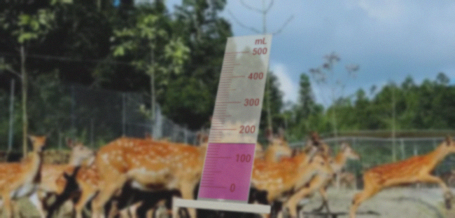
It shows {"value": 150, "unit": "mL"}
